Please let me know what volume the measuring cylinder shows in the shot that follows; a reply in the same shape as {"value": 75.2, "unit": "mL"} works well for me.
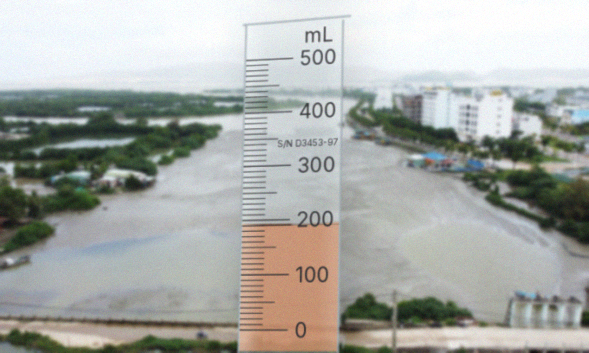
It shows {"value": 190, "unit": "mL"}
